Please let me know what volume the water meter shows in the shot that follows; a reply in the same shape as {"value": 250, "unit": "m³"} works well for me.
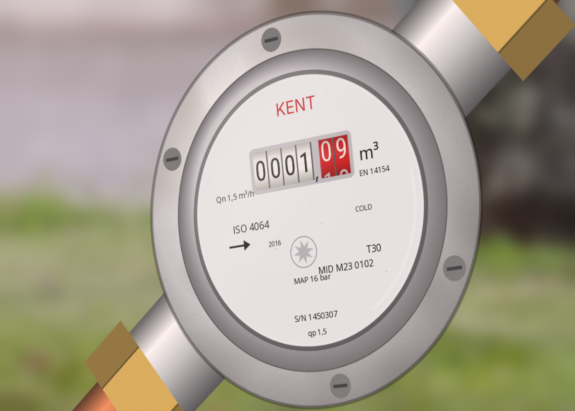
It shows {"value": 1.09, "unit": "m³"}
